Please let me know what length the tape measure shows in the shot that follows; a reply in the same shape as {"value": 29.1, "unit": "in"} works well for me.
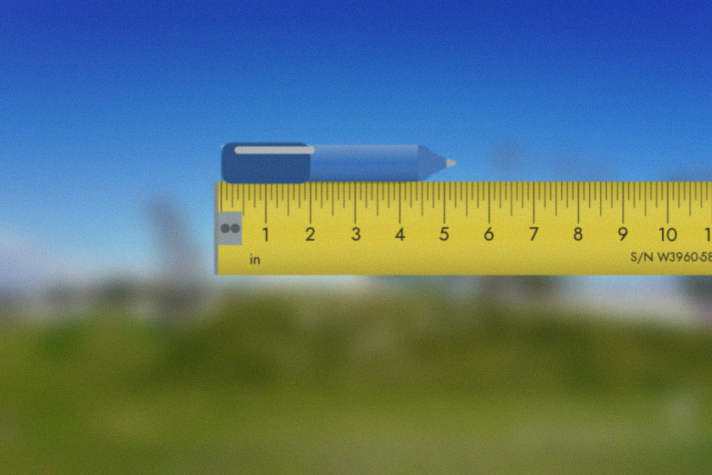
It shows {"value": 5.25, "unit": "in"}
